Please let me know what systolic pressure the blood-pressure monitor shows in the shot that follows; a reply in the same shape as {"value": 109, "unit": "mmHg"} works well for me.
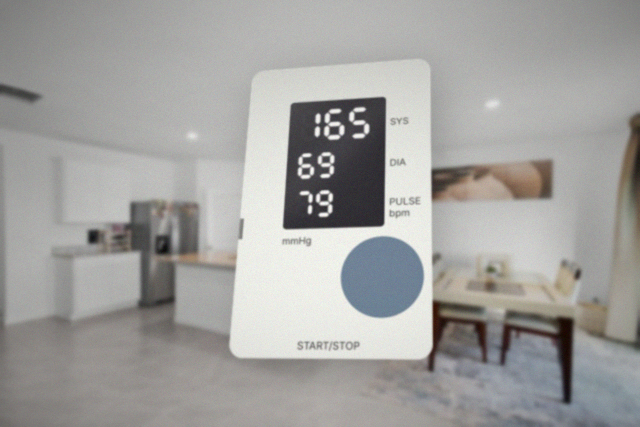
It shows {"value": 165, "unit": "mmHg"}
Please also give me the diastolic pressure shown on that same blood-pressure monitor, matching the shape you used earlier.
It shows {"value": 69, "unit": "mmHg"}
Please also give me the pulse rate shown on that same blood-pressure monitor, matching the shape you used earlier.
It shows {"value": 79, "unit": "bpm"}
